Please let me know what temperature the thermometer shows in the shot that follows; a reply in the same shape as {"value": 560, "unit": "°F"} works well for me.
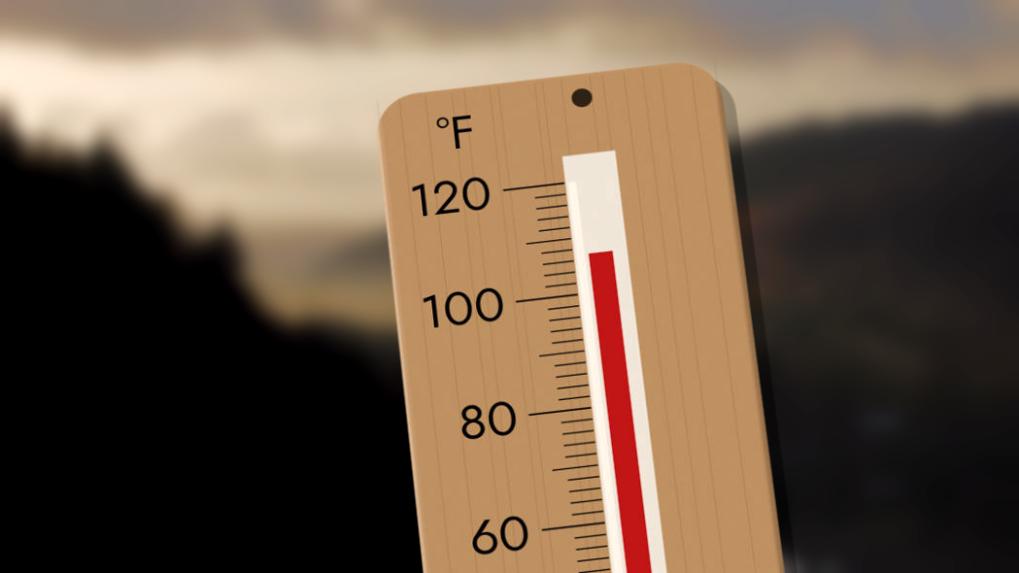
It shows {"value": 107, "unit": "°F"}
